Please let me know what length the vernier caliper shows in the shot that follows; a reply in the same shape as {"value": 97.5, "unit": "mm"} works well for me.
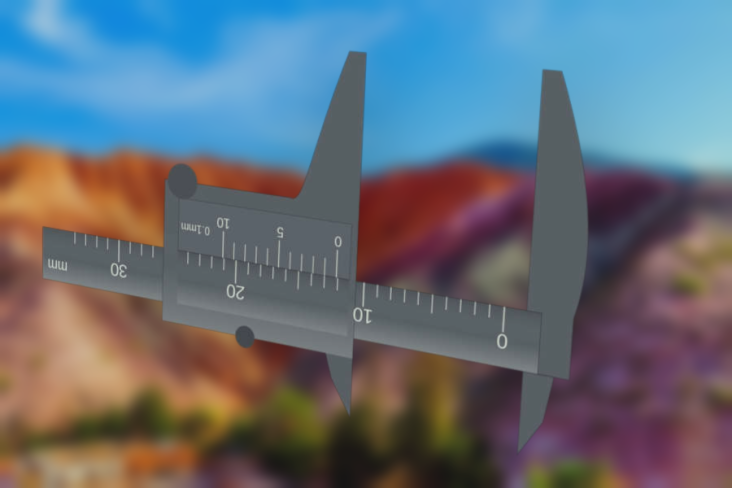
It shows {"value": 12.1, "unit": "mm"}
